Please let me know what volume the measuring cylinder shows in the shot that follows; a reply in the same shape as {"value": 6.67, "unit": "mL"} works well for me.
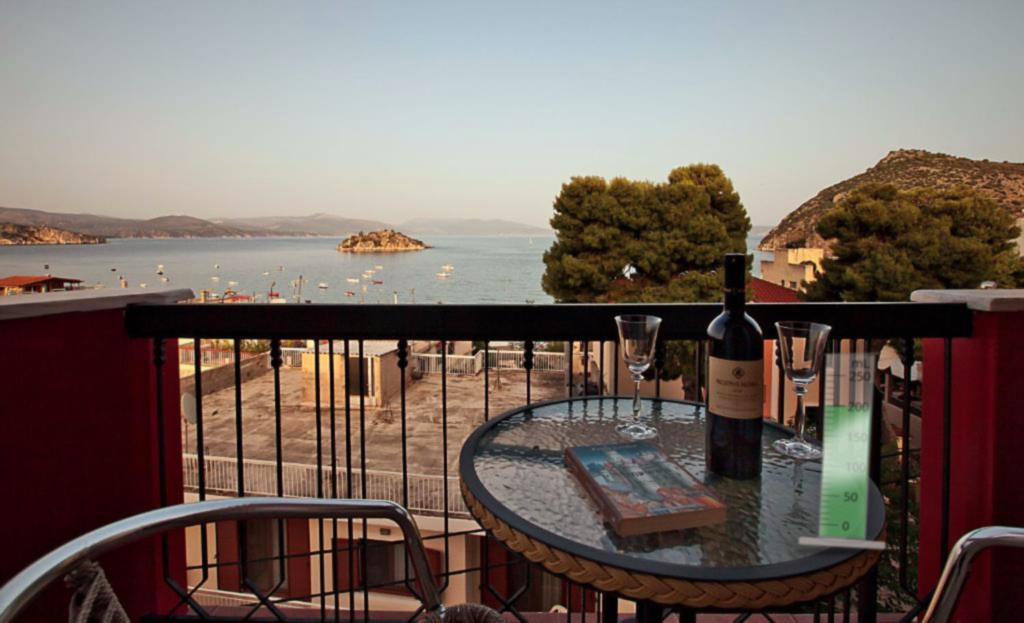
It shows {"value": 200, "unit": "mL"}
